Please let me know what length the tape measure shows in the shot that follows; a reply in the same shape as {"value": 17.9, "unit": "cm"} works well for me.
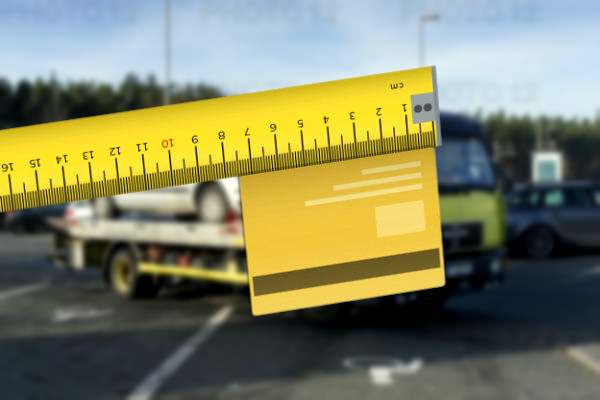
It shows {"value": 7.5, "unit": "cm"}
